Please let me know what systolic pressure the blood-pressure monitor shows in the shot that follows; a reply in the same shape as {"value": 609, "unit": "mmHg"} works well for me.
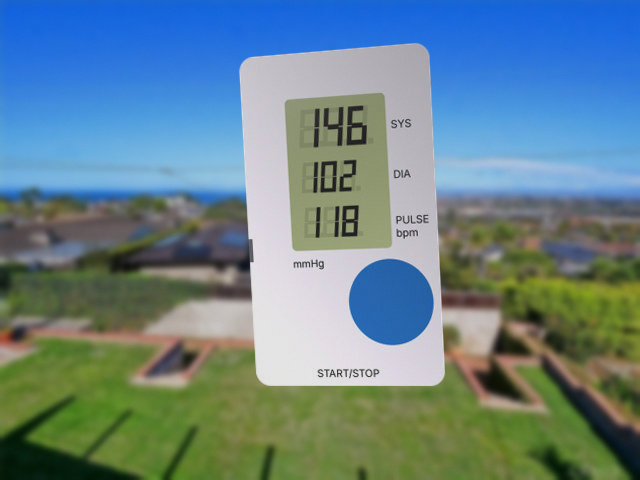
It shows {"value": 146, "unit": "mmHg"}
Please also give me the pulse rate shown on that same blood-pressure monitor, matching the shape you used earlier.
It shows {"value": 118, "unit": "bpm"}
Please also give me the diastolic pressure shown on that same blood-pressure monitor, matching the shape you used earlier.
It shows {"value": 102, "unit": "mmHg"}
